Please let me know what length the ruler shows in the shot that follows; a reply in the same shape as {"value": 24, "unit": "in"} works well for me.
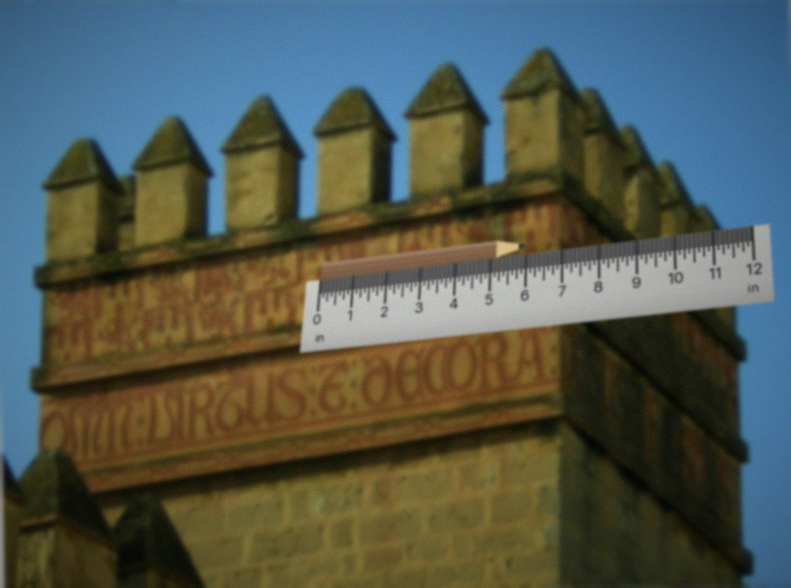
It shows {"value": 6, "unit": "in"}
